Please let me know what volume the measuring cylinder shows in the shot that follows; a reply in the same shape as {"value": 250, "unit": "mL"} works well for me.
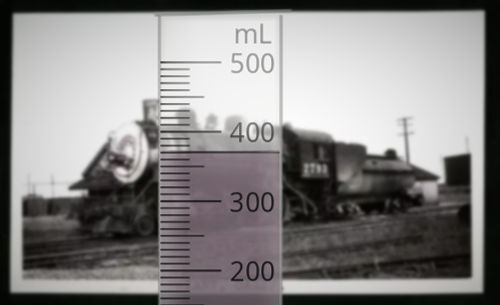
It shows {"value": 370, "unit": "mL"}
